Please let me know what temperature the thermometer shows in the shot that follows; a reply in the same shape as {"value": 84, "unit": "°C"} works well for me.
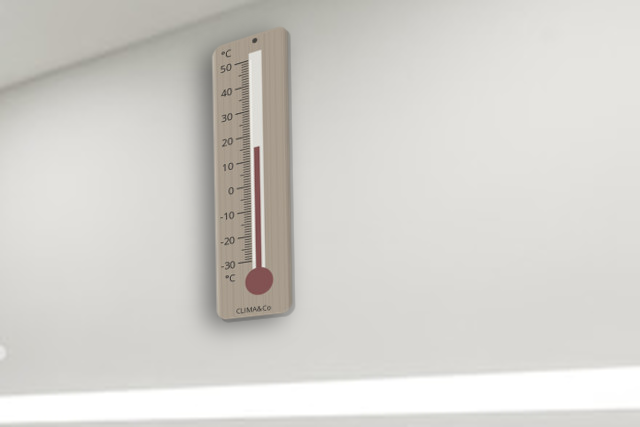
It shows {"value": 15, "unit": "°C"}
